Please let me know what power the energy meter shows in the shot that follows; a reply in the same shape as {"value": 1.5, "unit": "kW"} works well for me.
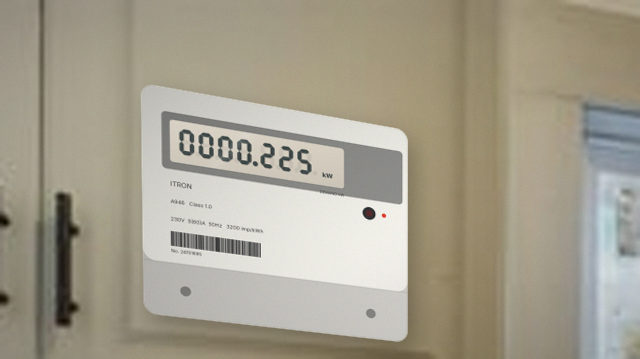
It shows {"value": 0.225, "unit": "kW"}
